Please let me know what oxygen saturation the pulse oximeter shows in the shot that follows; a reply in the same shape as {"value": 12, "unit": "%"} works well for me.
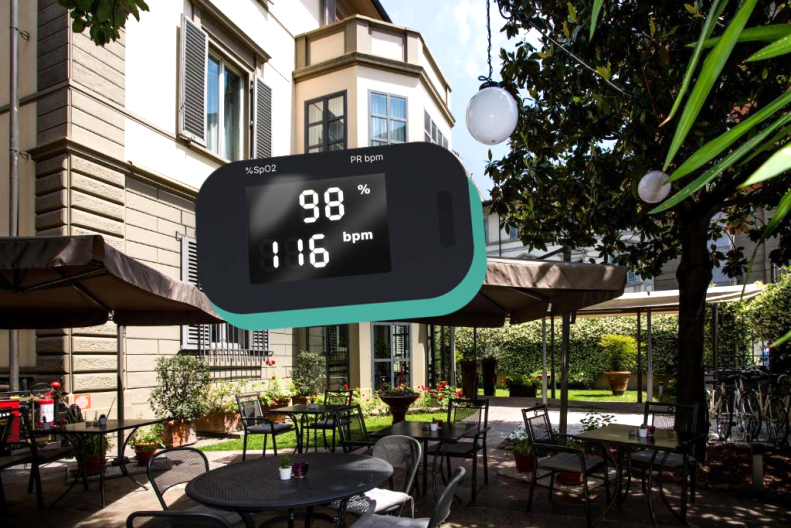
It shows {"value": 98, "unit": "%"}
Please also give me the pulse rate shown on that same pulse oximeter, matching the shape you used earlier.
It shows {"value": 116, "unit": "bpm"}
